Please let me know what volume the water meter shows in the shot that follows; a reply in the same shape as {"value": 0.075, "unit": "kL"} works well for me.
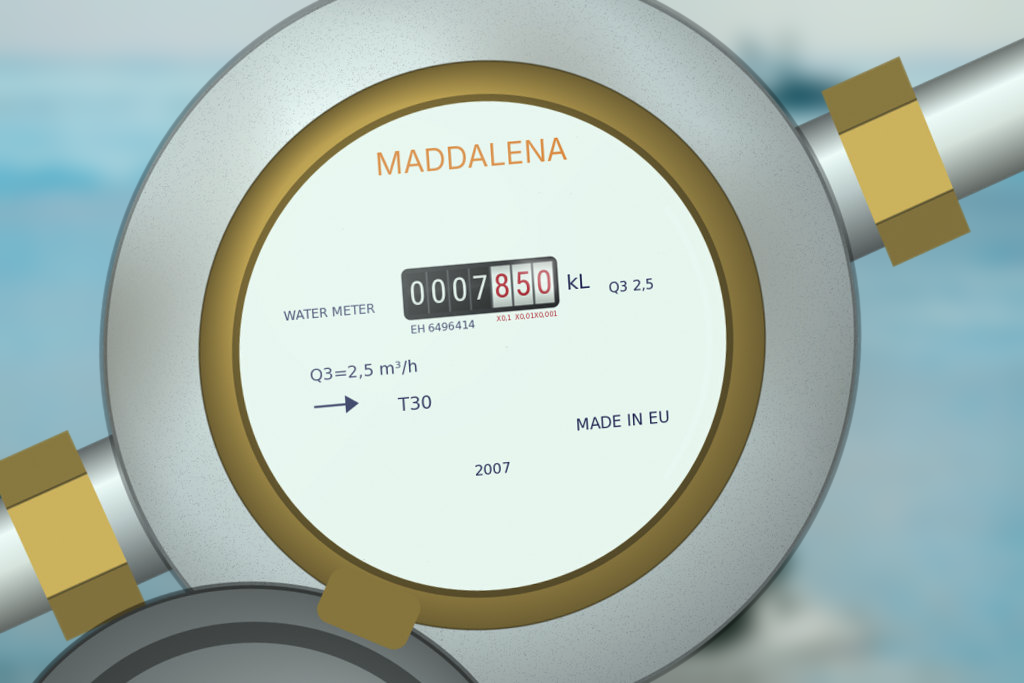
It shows {"value": 7.850, "unit": "kL"}
